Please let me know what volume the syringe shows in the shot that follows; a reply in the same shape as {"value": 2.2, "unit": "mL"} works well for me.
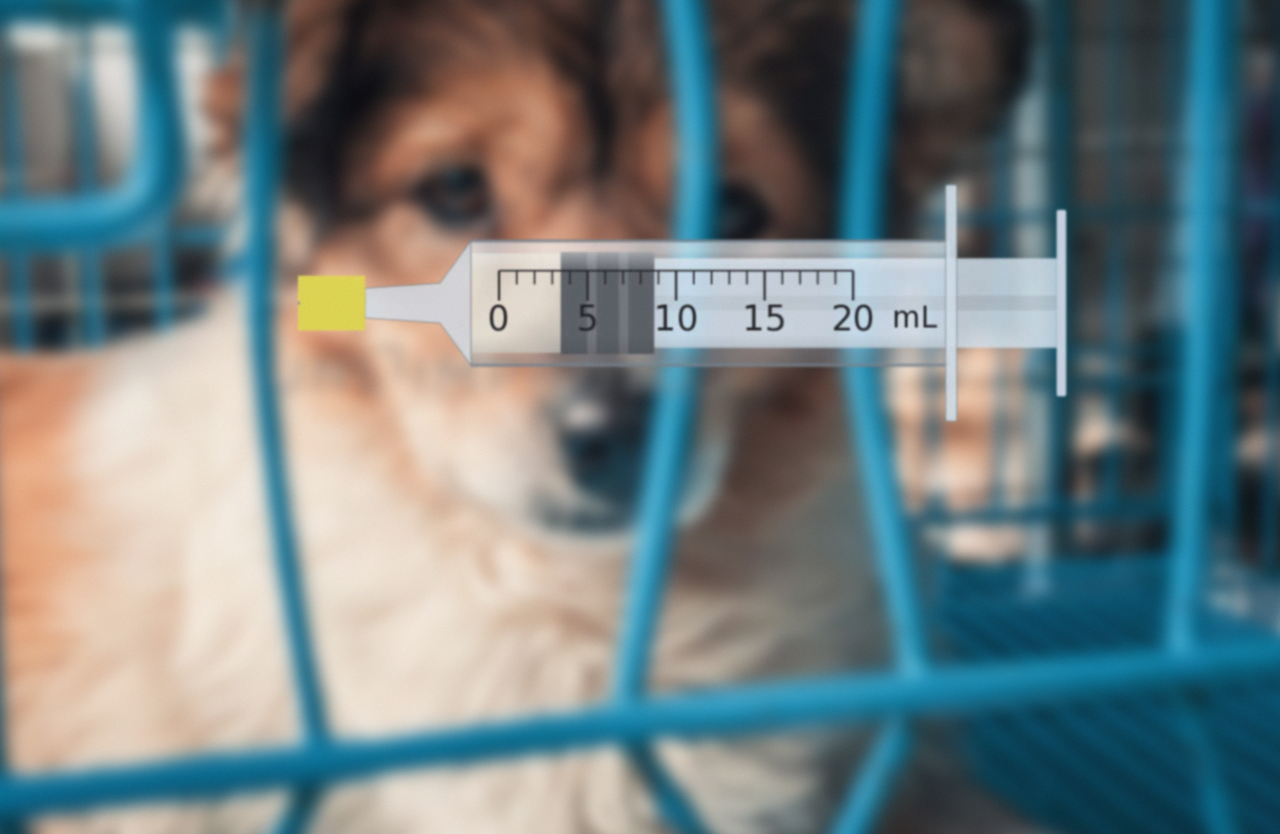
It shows {"value": 3.5, "unit": "mL"}
